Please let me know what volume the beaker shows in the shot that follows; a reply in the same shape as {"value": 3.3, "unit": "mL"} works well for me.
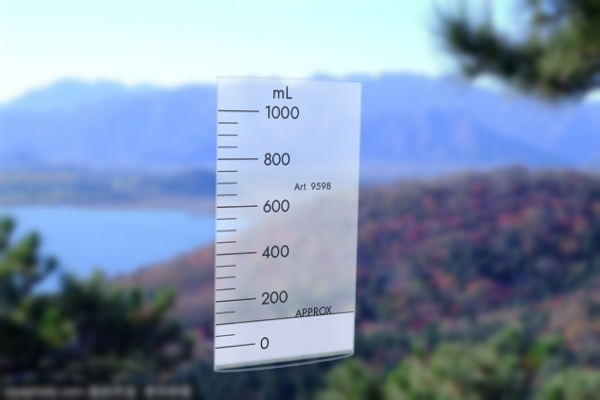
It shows {"value": 100, "unit": "mL"}
